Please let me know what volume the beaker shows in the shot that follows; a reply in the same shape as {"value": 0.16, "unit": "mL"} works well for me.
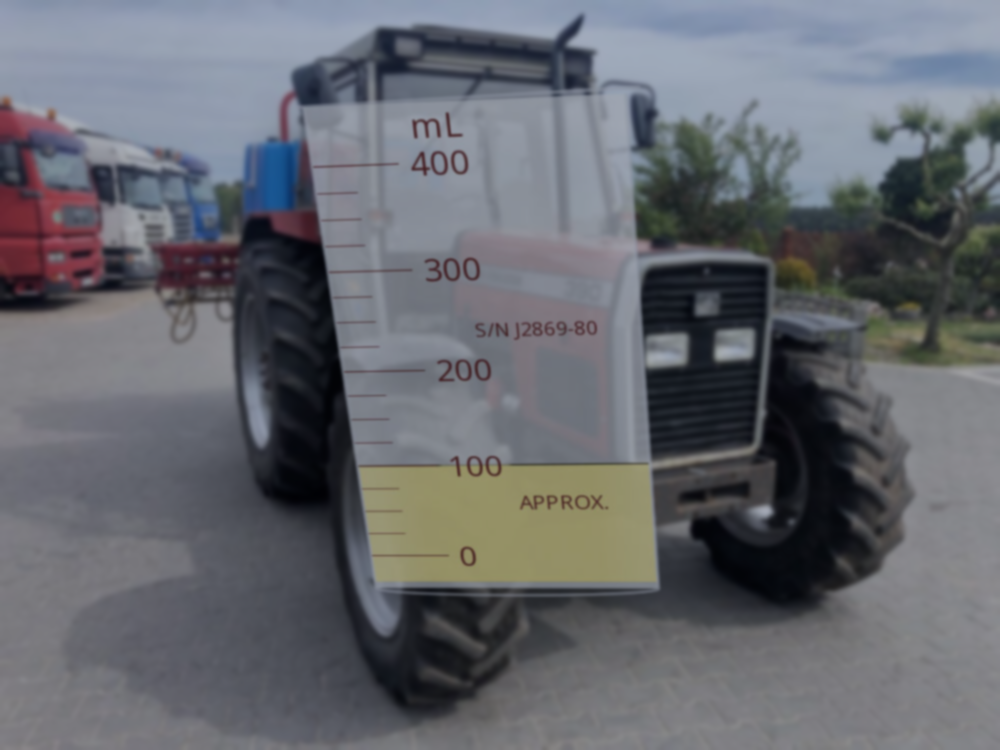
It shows {"value": 100, "unit": "mL"}
